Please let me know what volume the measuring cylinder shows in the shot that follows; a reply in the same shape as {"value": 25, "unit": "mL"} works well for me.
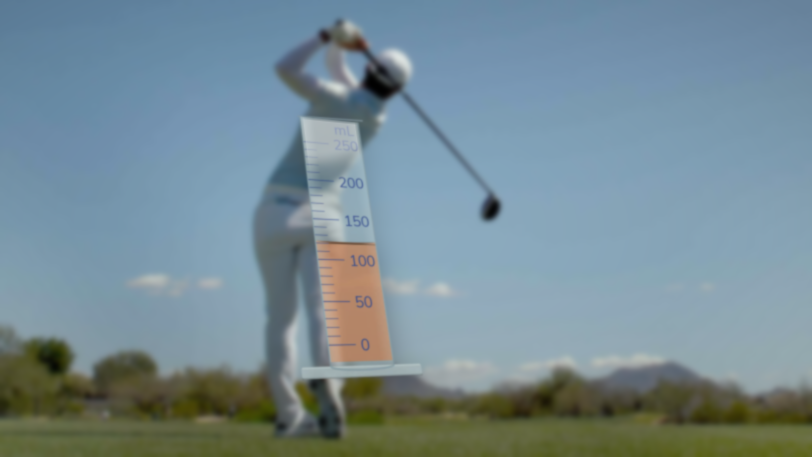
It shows {"value": 120, "unit": "mL"}
